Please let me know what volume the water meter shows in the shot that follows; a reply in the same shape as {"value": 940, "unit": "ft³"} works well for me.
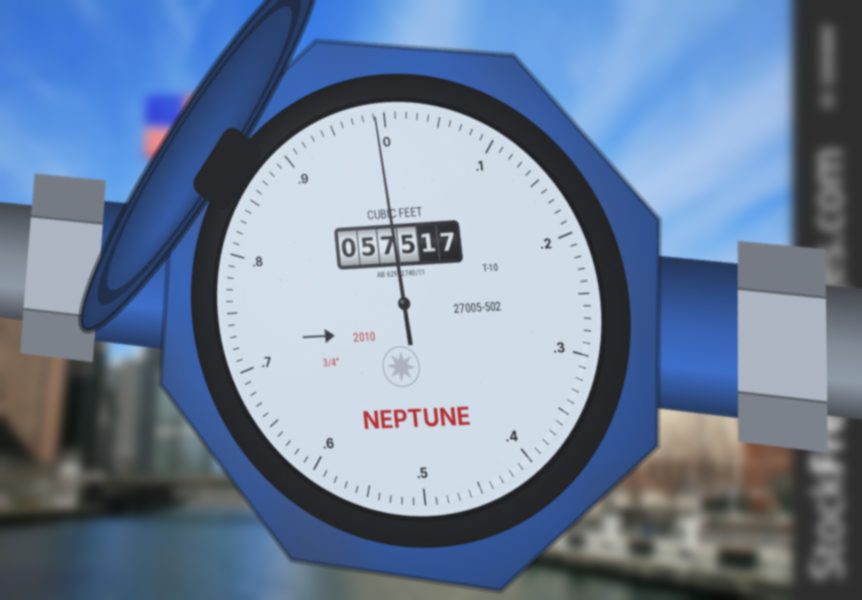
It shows {"value": 57516.99, "unit": "ft³"}
